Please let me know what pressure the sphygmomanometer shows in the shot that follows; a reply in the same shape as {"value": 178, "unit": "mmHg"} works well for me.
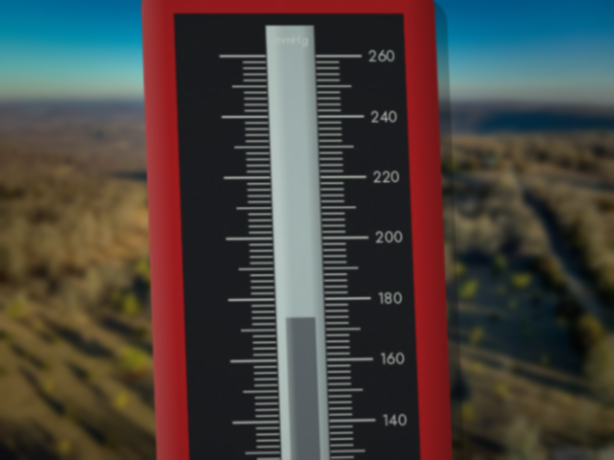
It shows {"value": 174, "unit": "mmHg"}
